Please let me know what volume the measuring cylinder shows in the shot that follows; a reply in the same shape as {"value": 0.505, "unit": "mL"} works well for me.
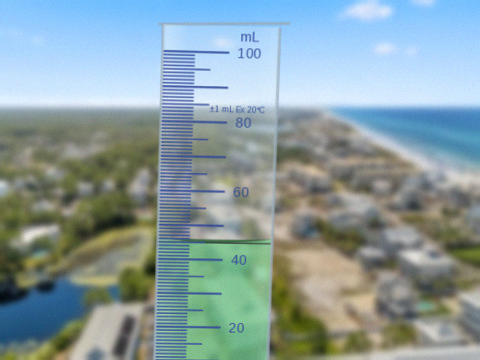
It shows {"value": 45, "unit": "mL"}
